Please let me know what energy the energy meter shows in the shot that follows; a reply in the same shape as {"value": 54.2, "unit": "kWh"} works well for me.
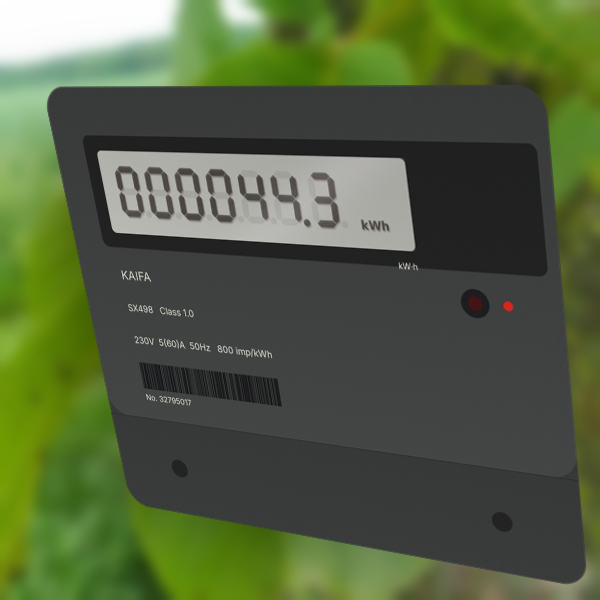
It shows {"value": 44.3, "unit": "kWh"}
